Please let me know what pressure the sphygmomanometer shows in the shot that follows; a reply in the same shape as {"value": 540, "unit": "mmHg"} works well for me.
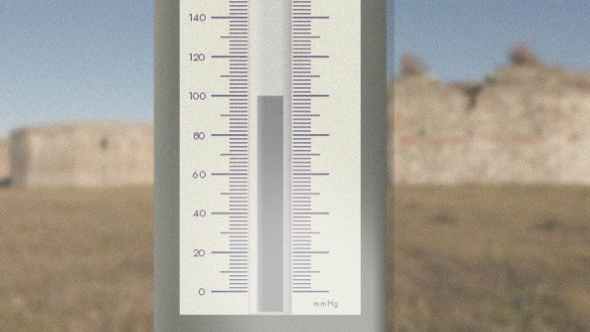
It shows {"value": 100, "unit": "mmHg"}
